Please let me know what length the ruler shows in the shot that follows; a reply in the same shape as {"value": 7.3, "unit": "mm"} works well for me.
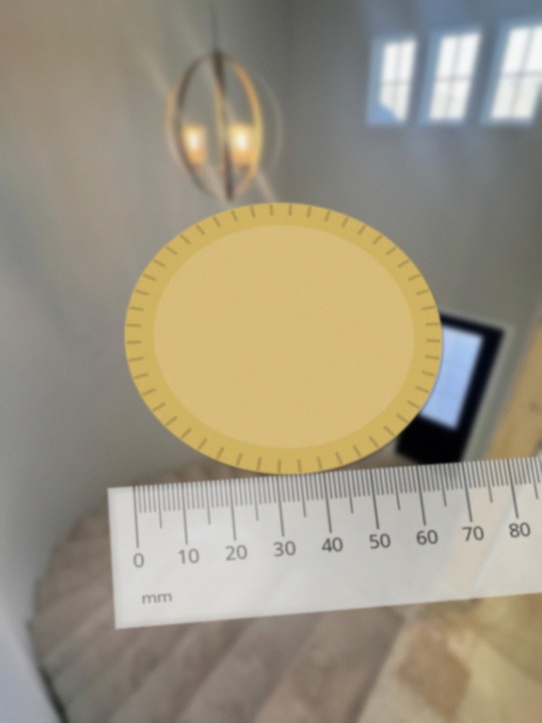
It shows {"value": 70, "unit": "mm"}
